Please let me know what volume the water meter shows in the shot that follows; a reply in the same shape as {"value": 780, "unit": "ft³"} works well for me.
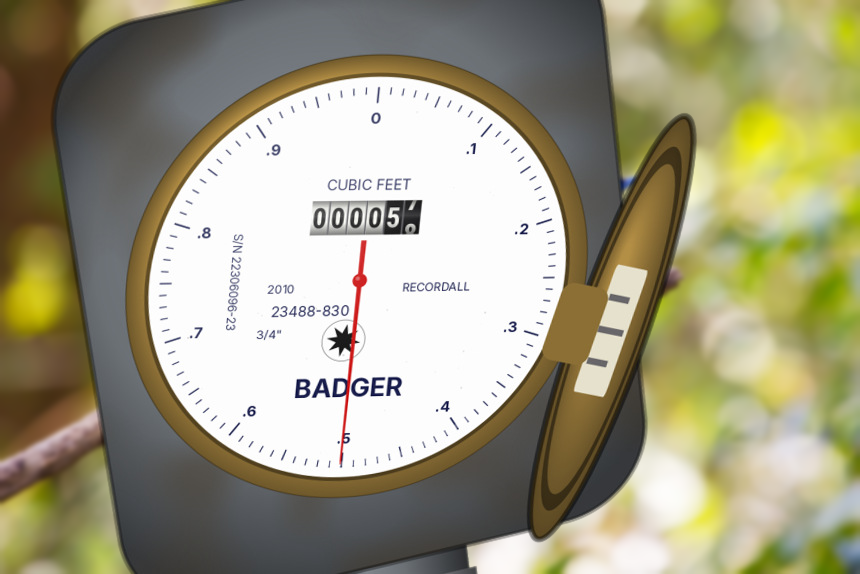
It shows {"value": 57.50, "unit": "ft³"}
